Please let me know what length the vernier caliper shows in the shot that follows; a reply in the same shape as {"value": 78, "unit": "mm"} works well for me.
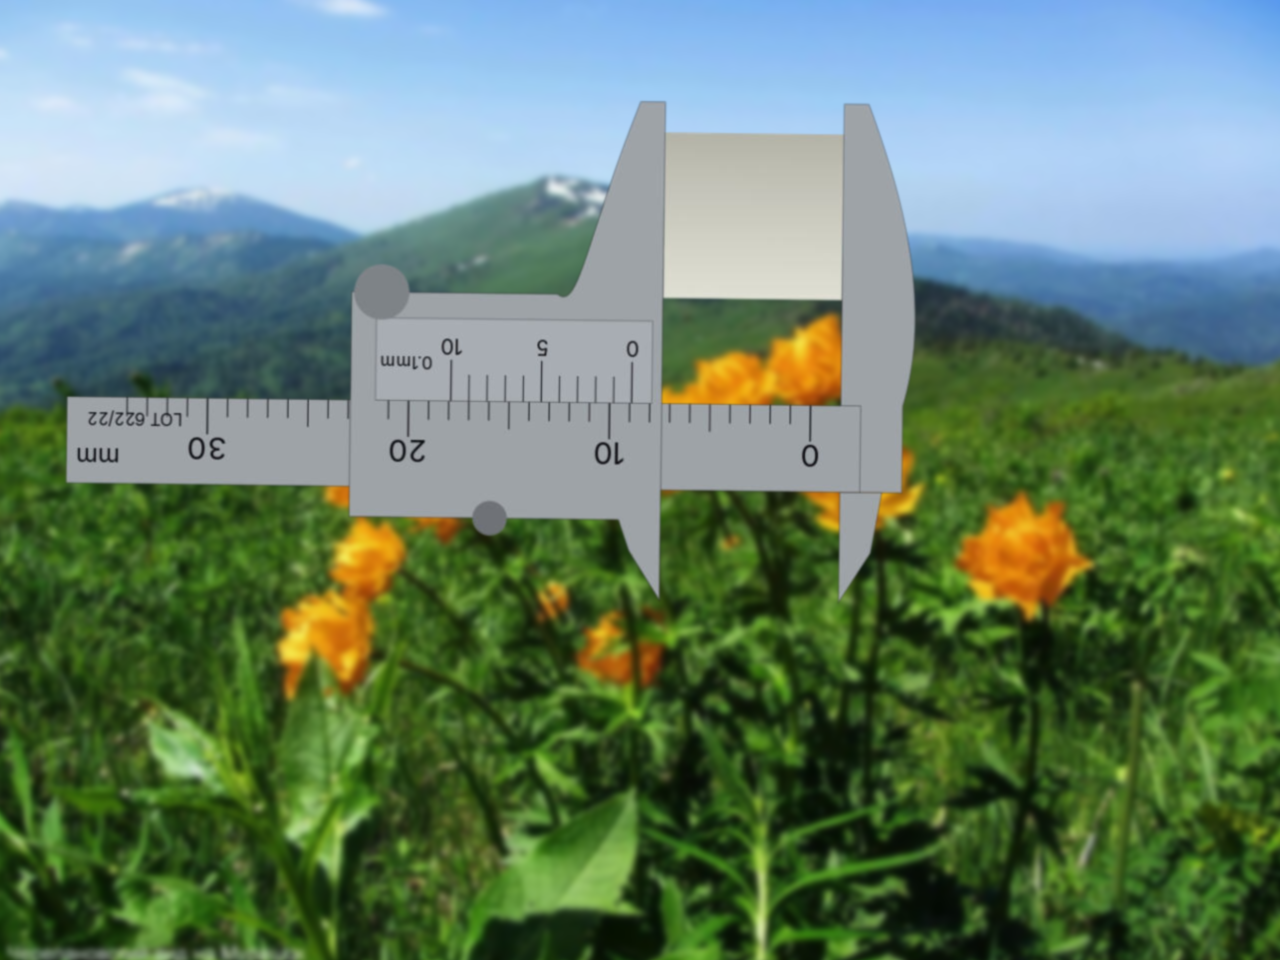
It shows {"value": 8.9, "unit": "mm"}
